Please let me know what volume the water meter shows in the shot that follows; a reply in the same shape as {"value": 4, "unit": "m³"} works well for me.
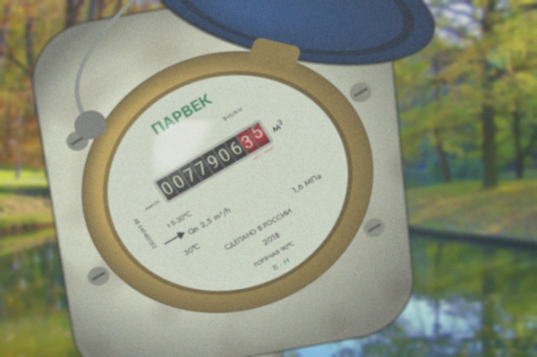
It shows {"value": 77906.35, "unit": "m³"}
